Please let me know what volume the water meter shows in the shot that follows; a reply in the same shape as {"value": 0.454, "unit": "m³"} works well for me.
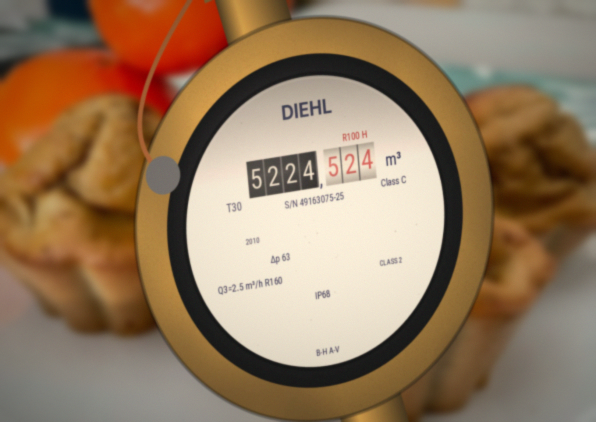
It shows {"value": 5224.524, "unit": "m³"}
